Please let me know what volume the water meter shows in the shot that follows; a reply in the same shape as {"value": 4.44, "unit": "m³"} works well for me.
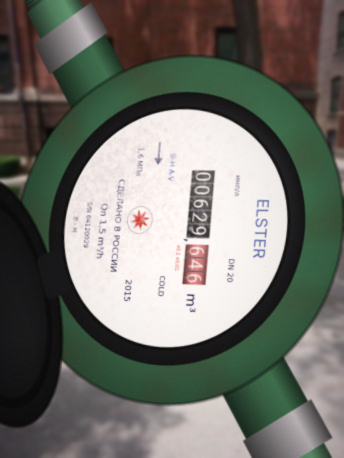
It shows {"value": 629.646, "unit": "m³"}
